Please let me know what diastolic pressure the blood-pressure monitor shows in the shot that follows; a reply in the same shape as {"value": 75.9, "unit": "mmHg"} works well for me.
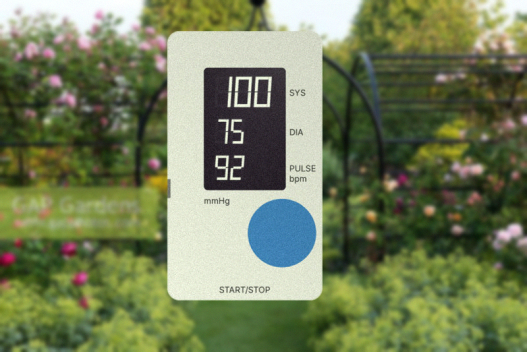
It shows {"value": 75, "unit": "mmHg"}
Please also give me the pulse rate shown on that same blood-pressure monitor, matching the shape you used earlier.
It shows {"value": 92, "unit": "bpm"}
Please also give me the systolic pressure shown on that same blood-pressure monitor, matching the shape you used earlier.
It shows {"value": 100, "unit": "mmHg"}
